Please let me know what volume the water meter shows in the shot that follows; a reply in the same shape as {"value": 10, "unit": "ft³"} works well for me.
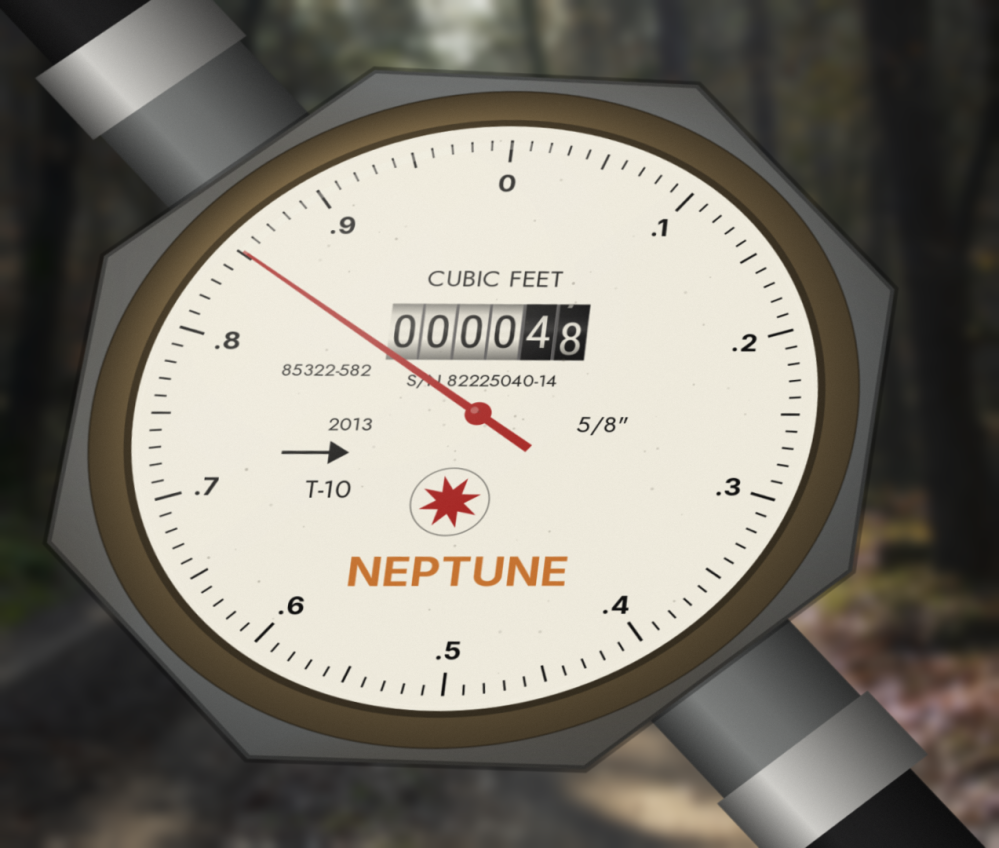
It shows {"value": 47.85, "unit": "ft³"}
